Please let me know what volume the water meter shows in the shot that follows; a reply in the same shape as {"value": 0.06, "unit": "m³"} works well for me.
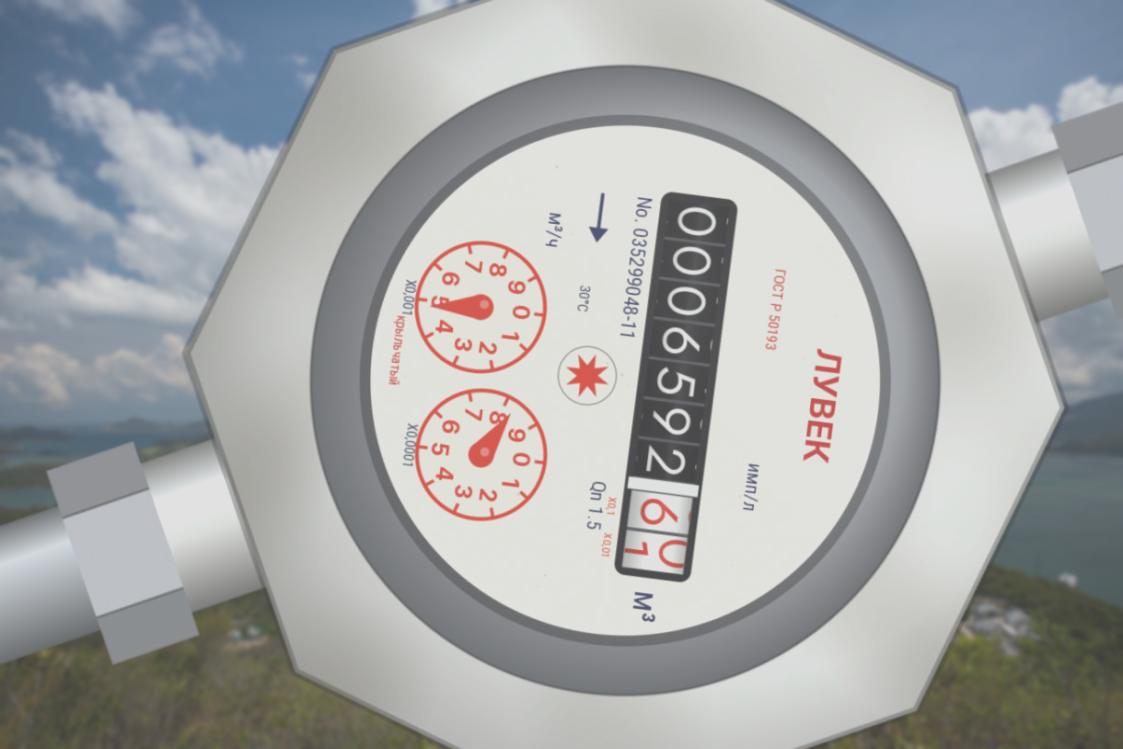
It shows {"value": 6592.6048, "unit": "m³"}
